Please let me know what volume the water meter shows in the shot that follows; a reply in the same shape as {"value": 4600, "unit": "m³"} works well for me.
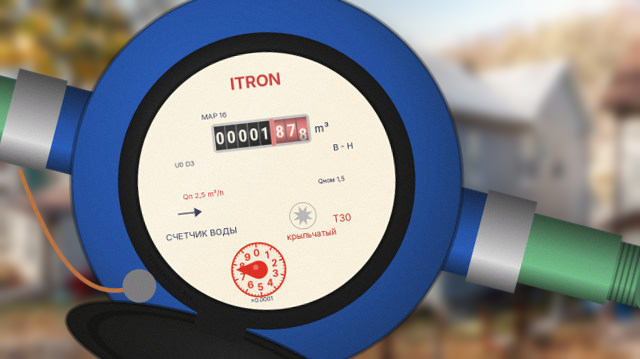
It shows {"value": 1.8777, "unit": "m³"}
